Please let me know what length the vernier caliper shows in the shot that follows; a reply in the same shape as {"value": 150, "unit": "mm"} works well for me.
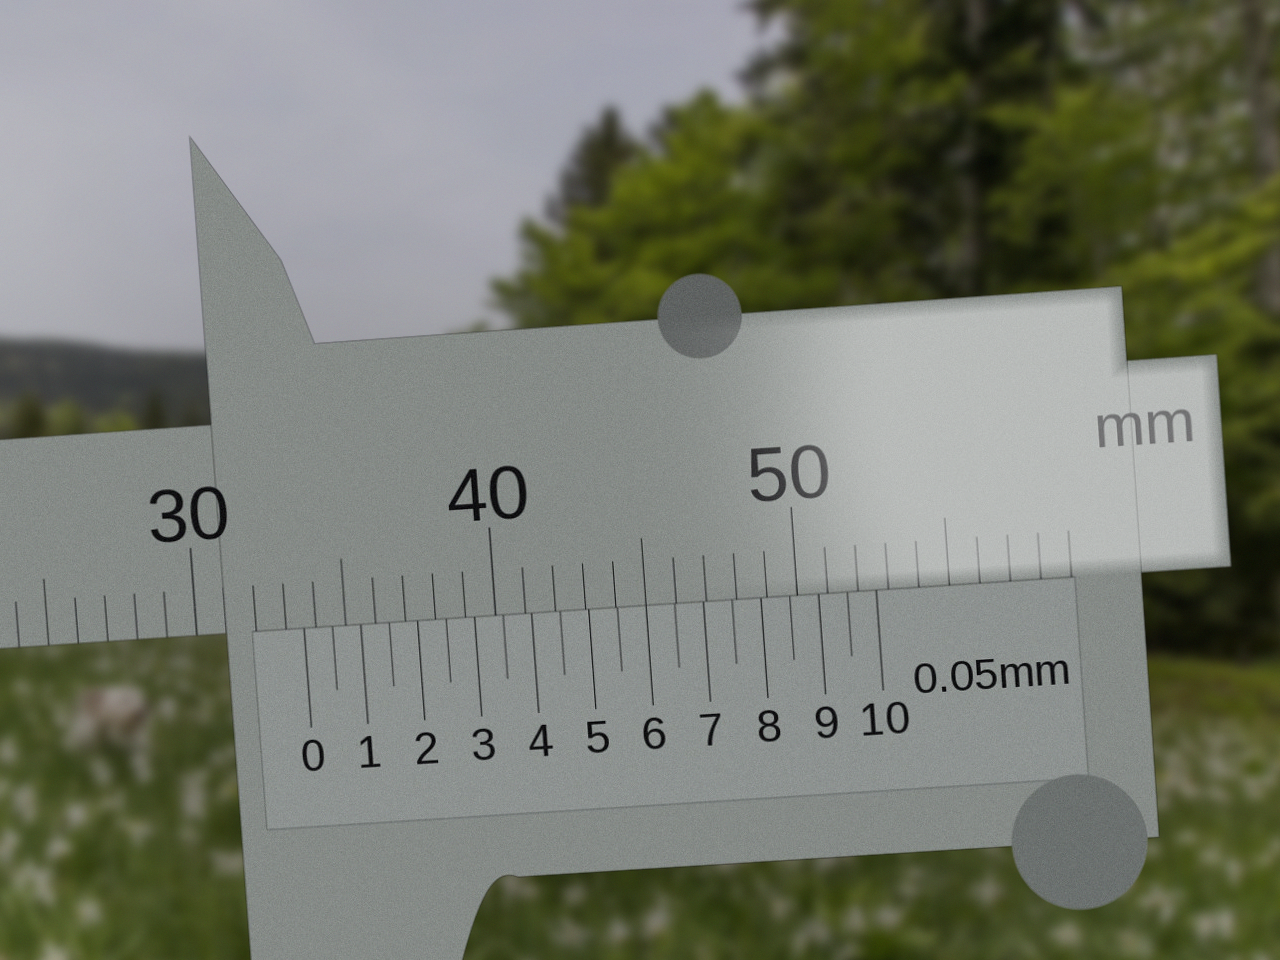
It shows {"value": 33.60, "unit": "mm"}
